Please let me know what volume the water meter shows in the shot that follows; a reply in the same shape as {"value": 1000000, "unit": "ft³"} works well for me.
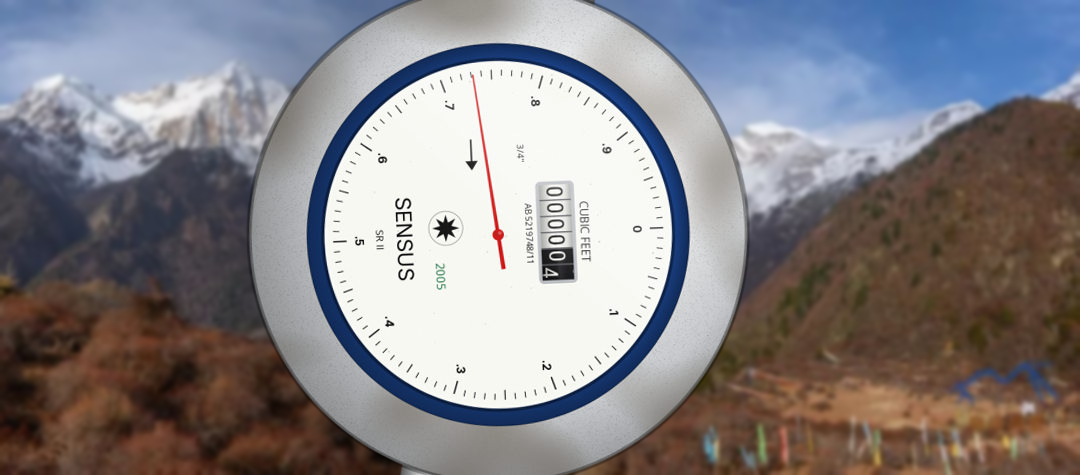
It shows {"value": 3.73, "unit": "ft³"}
